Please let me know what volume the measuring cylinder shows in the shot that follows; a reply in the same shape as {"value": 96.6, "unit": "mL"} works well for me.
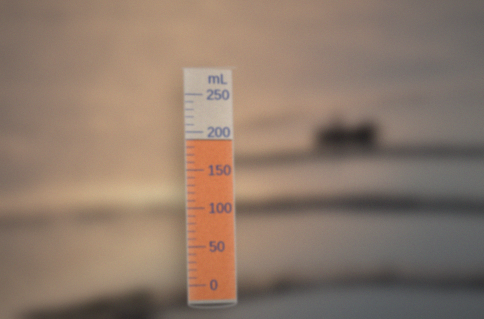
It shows {"value": 190, "unit": "mL"}
